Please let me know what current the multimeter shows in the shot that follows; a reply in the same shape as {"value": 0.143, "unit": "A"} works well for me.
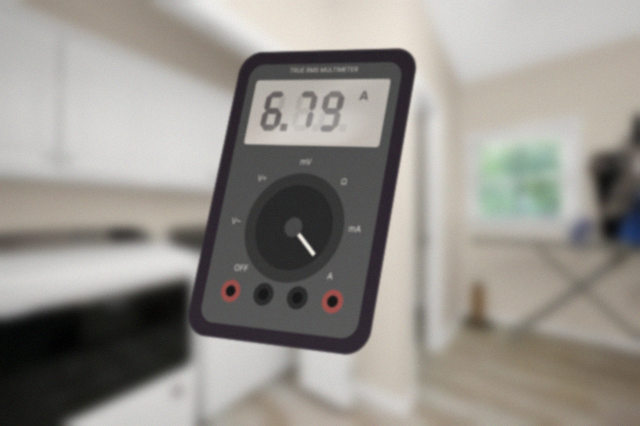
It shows {"value": 6.79, "unit": "A"}
